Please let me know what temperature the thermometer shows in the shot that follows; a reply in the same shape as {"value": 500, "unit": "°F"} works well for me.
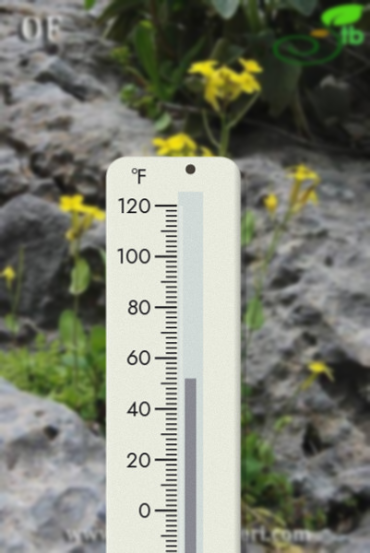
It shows {"value": 52, "unit": "°F"}
